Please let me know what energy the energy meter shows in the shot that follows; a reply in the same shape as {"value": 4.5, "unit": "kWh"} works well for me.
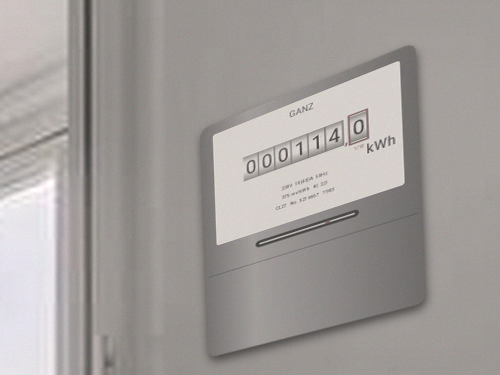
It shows {"value": 114.0, "unit": "kWh"}
